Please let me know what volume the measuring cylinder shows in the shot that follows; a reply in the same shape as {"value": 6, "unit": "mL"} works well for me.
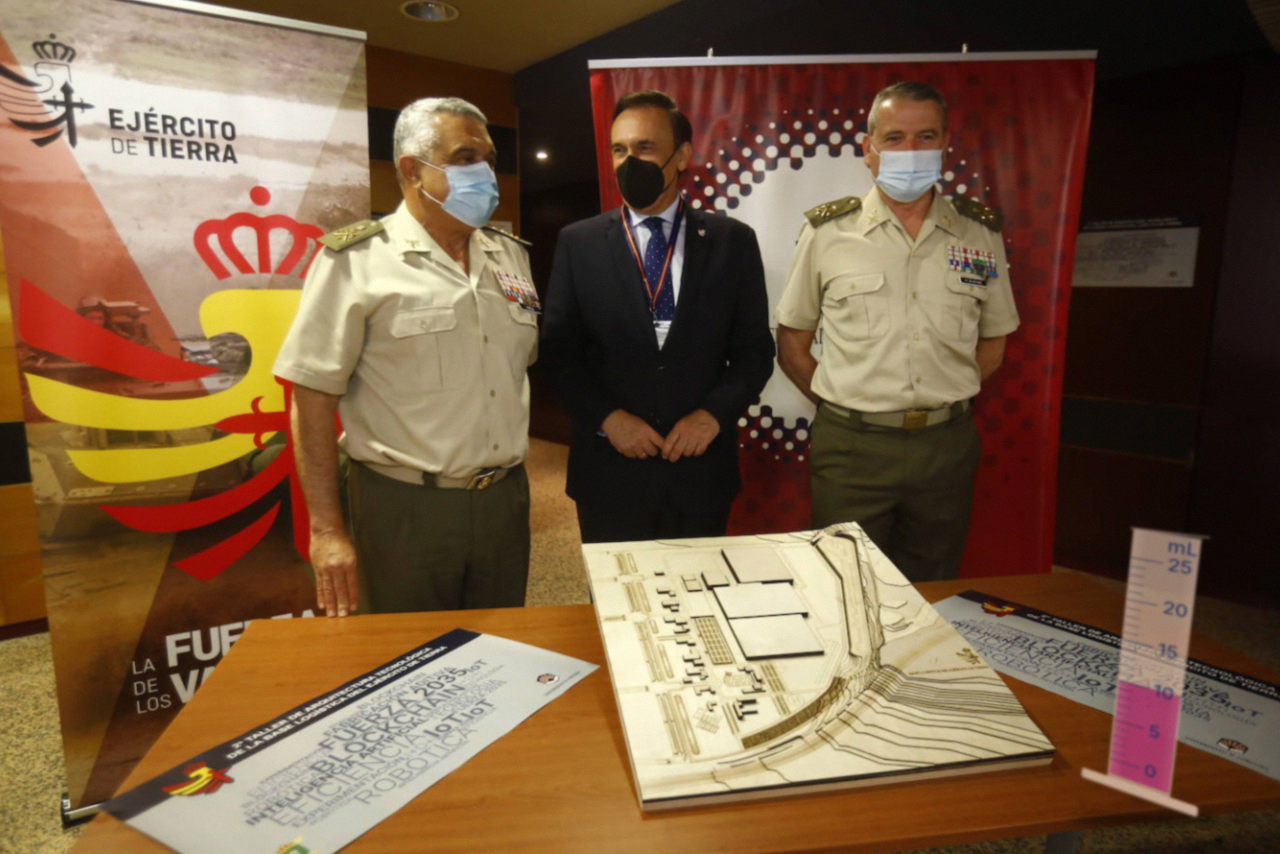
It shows {"value": 10, "unit": "mL"}
